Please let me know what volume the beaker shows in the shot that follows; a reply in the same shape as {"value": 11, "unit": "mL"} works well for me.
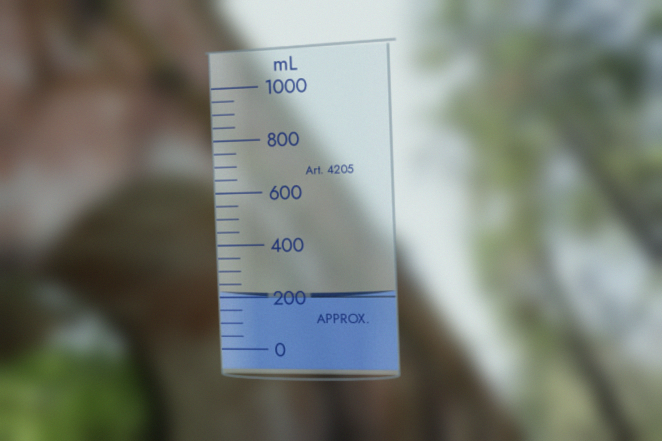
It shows {"value": 200, "unit": "mL"}
